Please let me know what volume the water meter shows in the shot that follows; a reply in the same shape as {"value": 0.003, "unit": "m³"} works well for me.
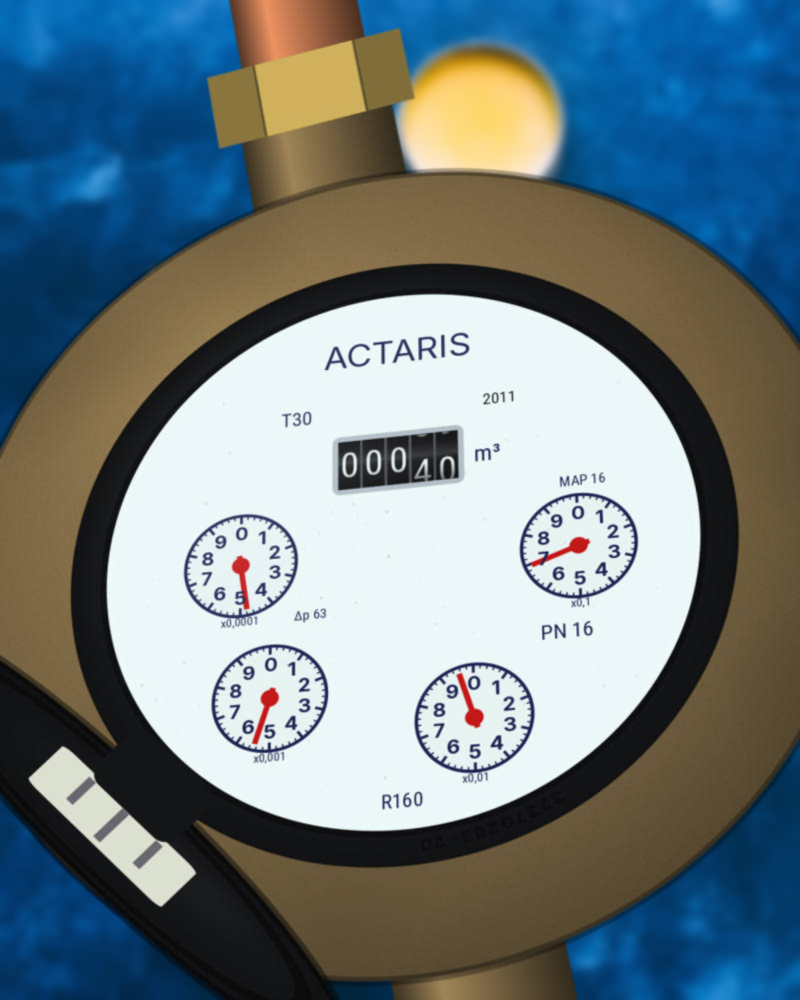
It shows {"value": 39.6954, "unit": "m³"}
